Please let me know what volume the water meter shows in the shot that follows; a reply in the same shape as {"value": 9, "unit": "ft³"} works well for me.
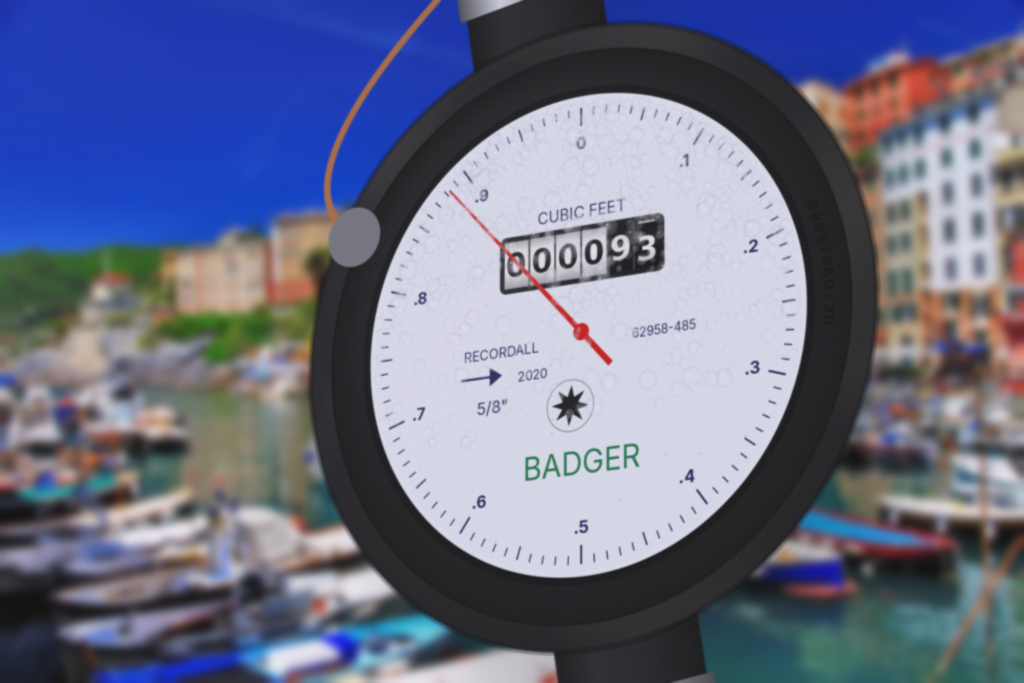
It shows {"value": 92.88, "unit": "ft³"}
